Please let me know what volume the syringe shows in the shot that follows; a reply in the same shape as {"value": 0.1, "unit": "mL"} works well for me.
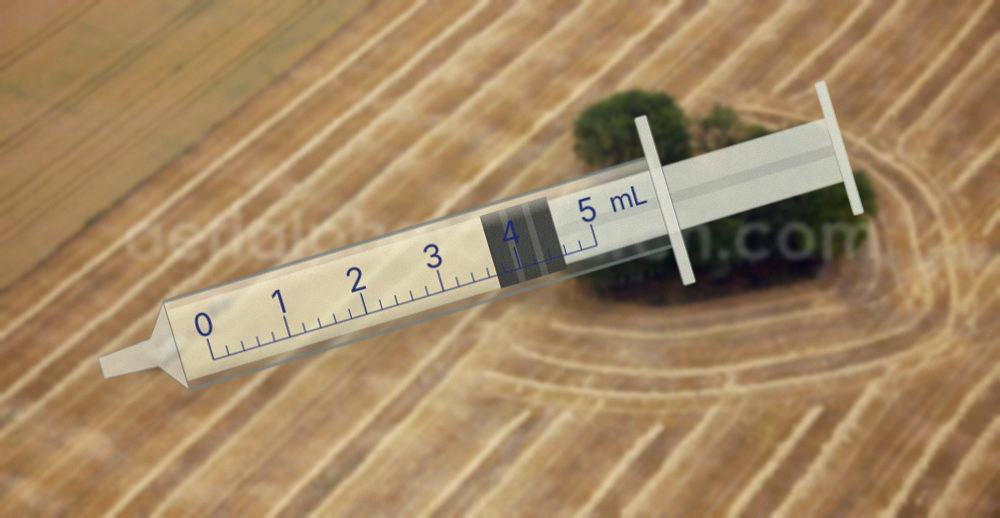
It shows {"value": 3.7, "unit": "mL"}
